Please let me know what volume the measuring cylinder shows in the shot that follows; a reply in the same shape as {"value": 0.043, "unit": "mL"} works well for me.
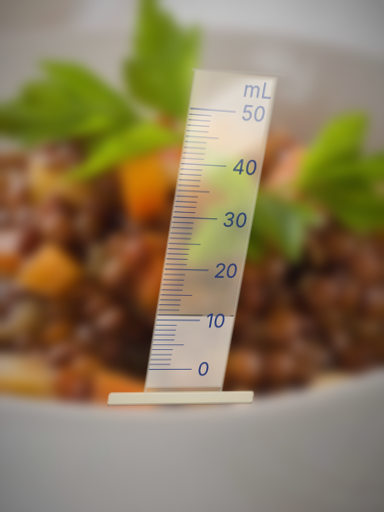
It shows {"value": 11, "unit": "mL"}
